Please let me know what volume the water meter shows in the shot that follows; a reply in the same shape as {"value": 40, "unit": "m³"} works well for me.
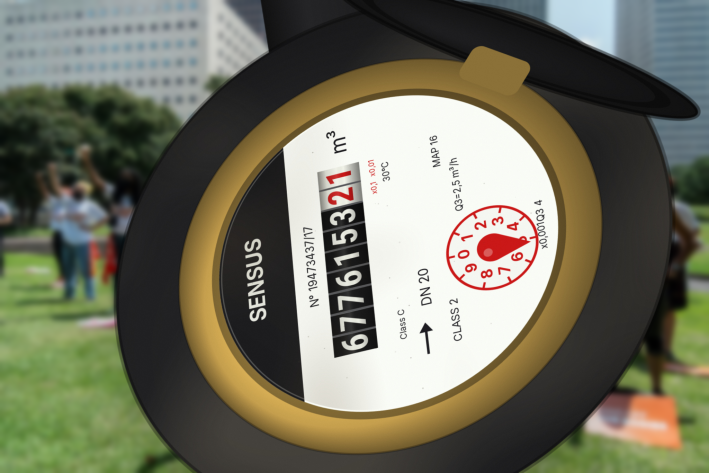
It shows {"value": 6776153.215, "unit": "m³"}
